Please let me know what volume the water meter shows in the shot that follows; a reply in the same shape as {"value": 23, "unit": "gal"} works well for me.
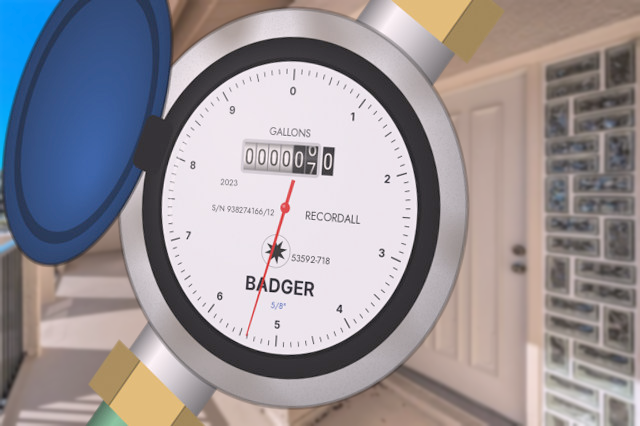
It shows {"value": 65.4, "unit": "gal"}
